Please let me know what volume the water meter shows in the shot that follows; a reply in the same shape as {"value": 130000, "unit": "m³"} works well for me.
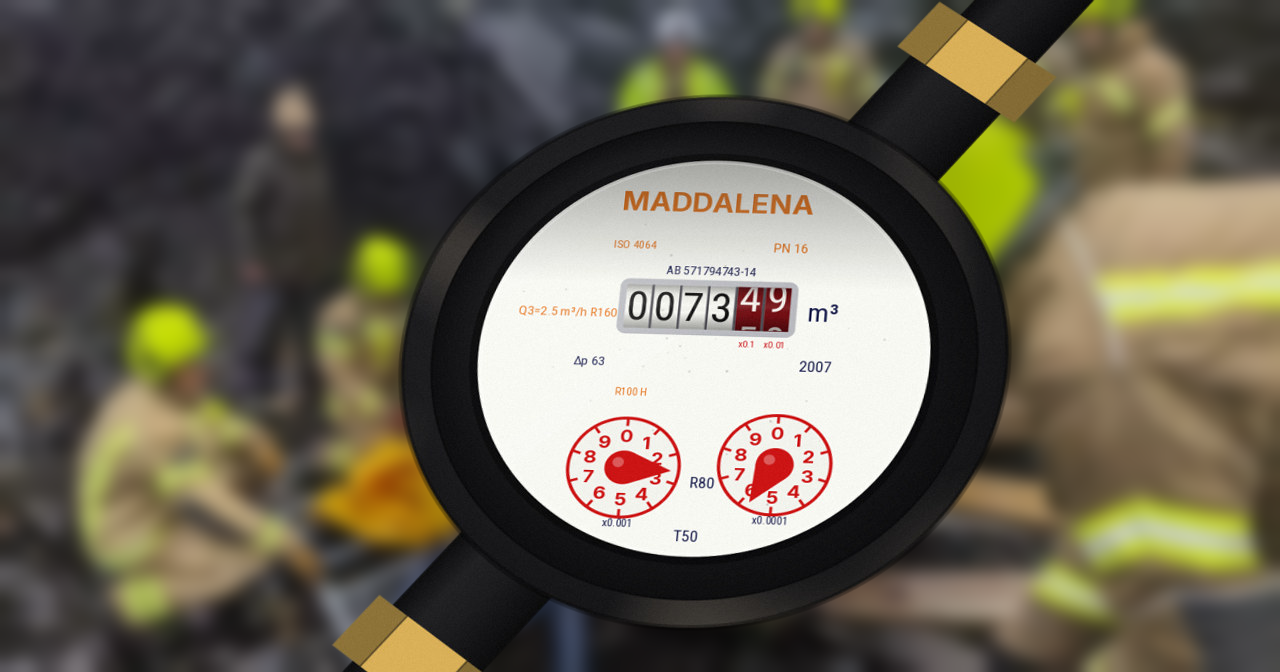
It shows {"value": 73.4925, "unit": "m³"}
